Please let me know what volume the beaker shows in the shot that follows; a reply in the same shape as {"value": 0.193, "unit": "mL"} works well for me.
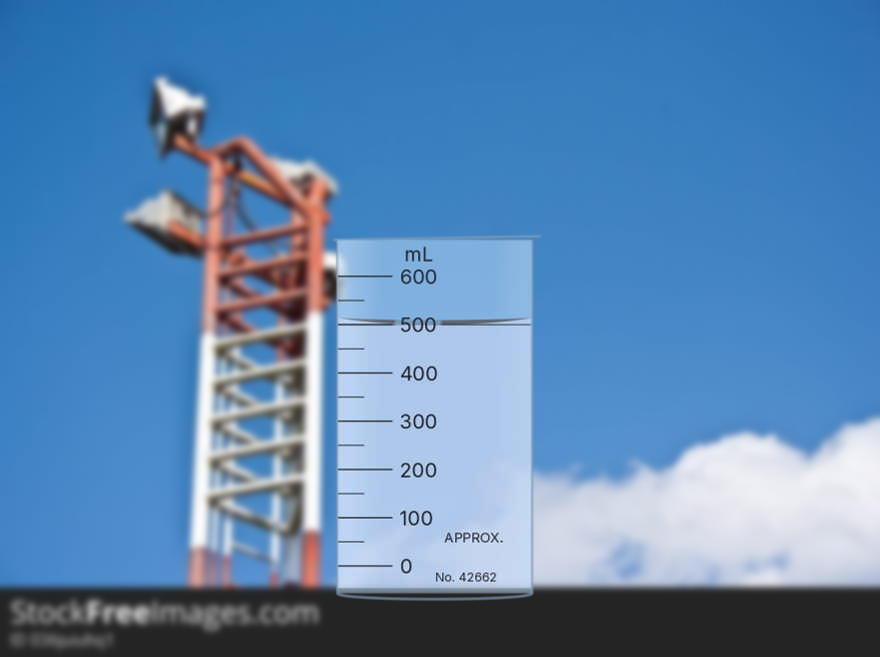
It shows {"value": 500, "unit": "mL"}
